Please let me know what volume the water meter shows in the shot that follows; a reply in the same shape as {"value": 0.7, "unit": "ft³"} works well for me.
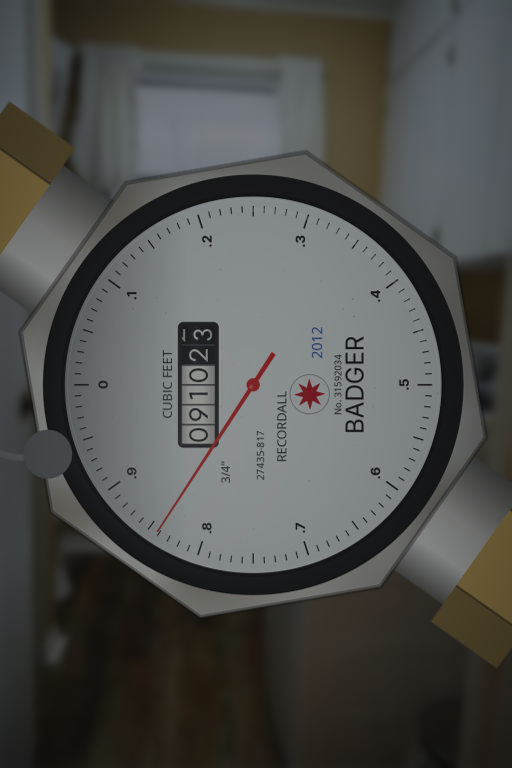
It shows {"value": 91022.84, "unit": "ft³"}
